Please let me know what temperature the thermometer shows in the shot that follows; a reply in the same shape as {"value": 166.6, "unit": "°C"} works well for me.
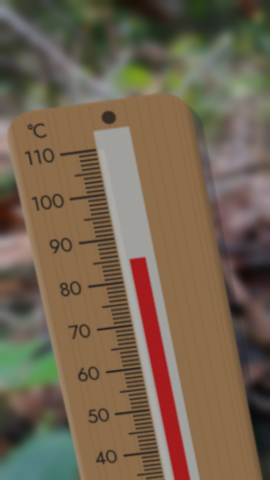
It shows {"value": 85, "unit": "°C"}
